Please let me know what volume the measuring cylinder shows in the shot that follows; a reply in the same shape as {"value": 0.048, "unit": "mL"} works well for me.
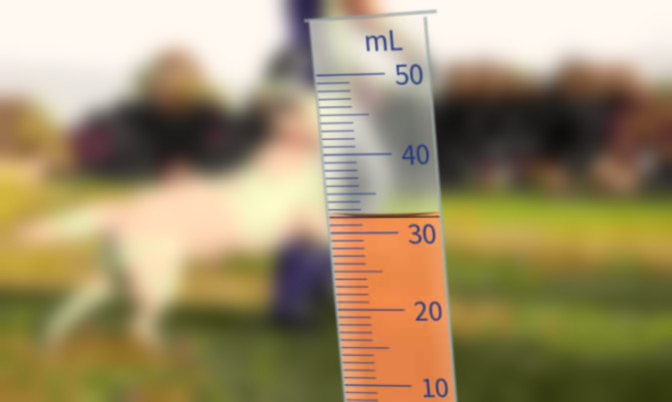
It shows {"value": 32, "unit": "mL"}
